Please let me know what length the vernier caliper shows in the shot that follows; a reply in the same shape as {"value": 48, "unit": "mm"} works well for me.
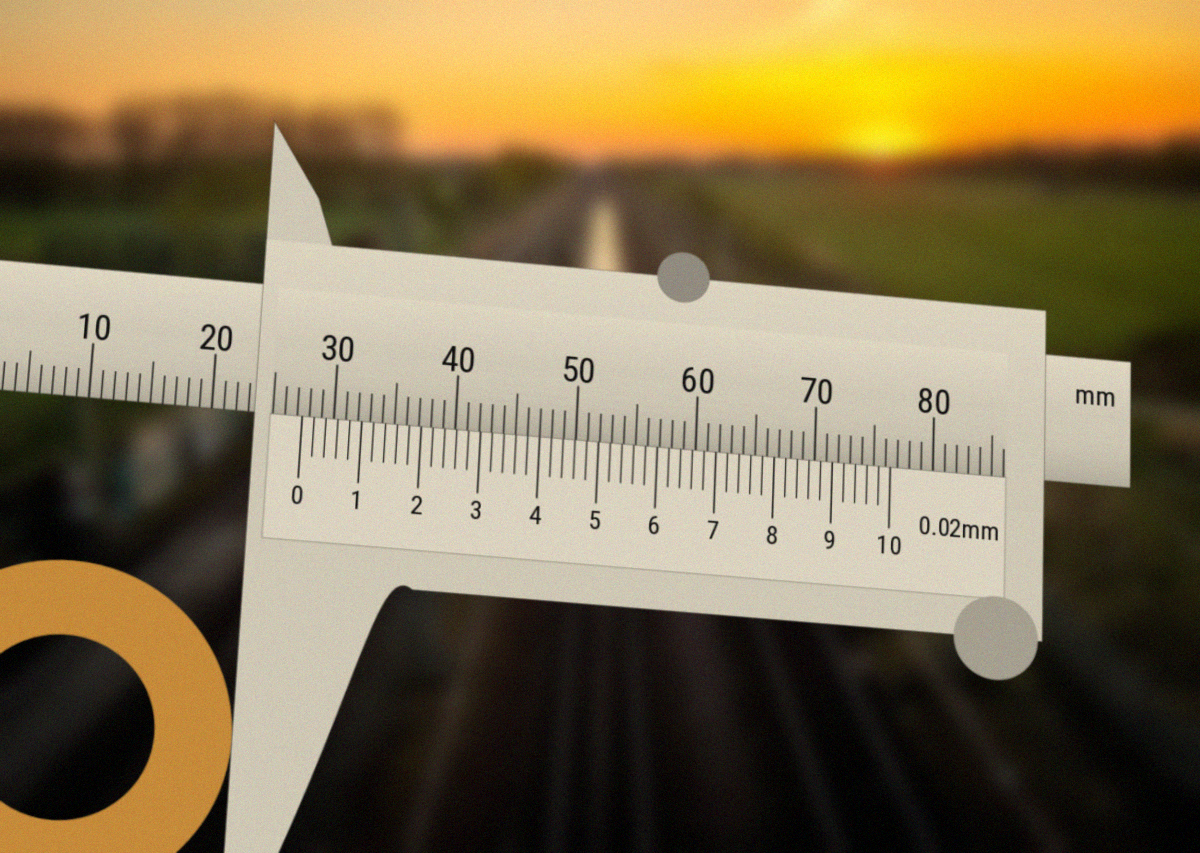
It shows {"value": 27.4, "unit": "mm"}
